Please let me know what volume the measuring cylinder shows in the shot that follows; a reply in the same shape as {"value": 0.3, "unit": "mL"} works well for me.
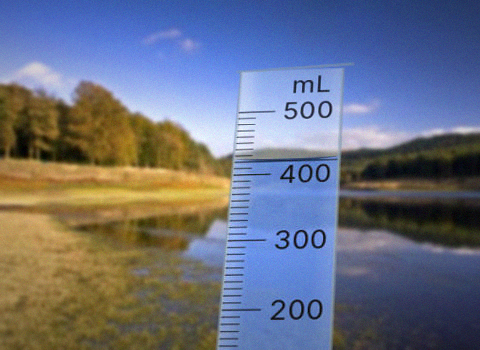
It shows {"value": 420, "unit": "mL"}
